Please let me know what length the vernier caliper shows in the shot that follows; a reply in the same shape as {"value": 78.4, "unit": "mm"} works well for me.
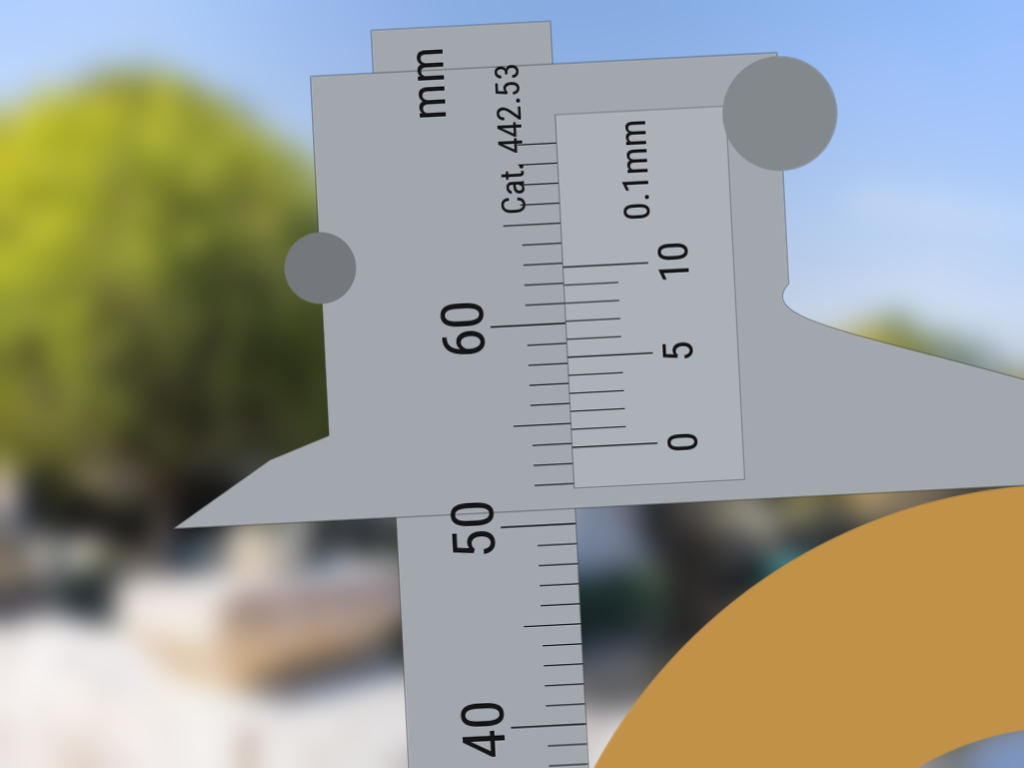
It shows {"value": 53.8, "unit": "mm"}
